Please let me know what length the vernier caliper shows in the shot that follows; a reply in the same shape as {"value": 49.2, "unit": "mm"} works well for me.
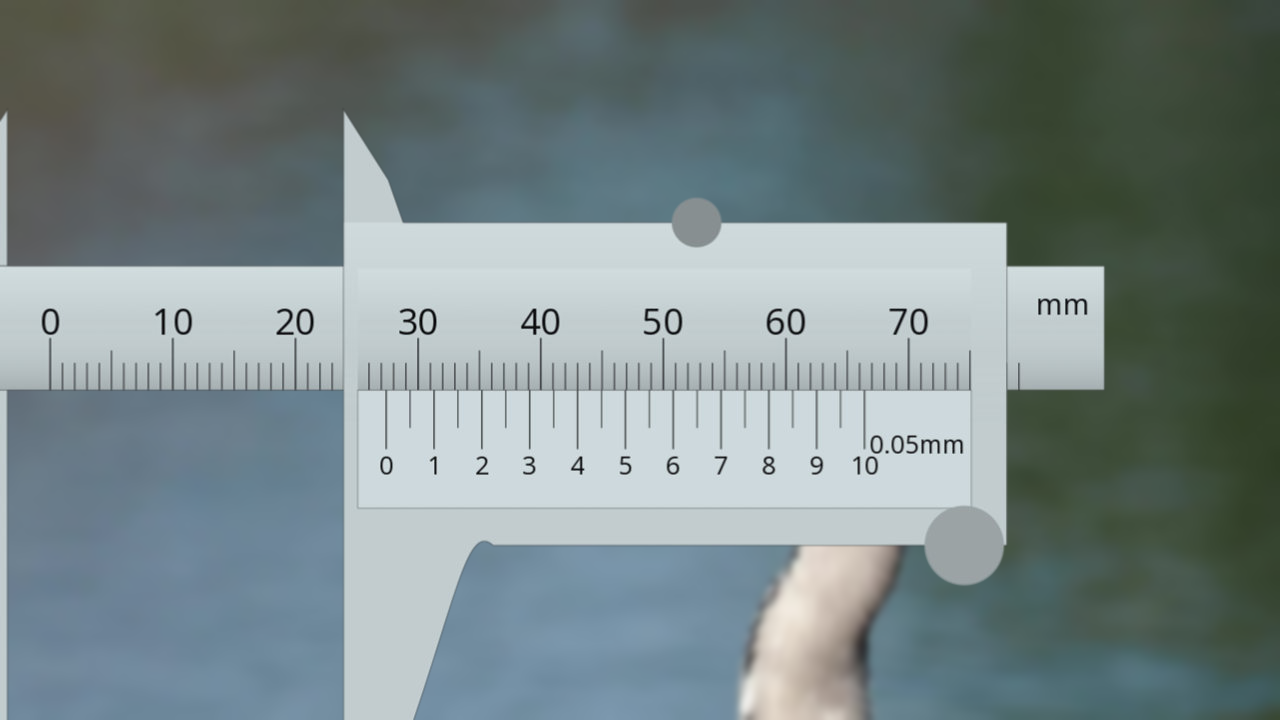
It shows {"value": 27.4, "unit": "mm"}
